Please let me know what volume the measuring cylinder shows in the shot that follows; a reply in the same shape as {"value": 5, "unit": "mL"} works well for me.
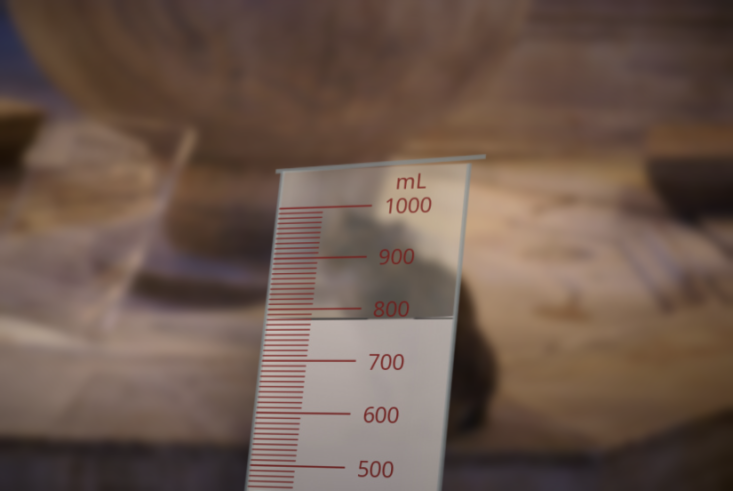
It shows {"value": 780, "unit": "mL"}
